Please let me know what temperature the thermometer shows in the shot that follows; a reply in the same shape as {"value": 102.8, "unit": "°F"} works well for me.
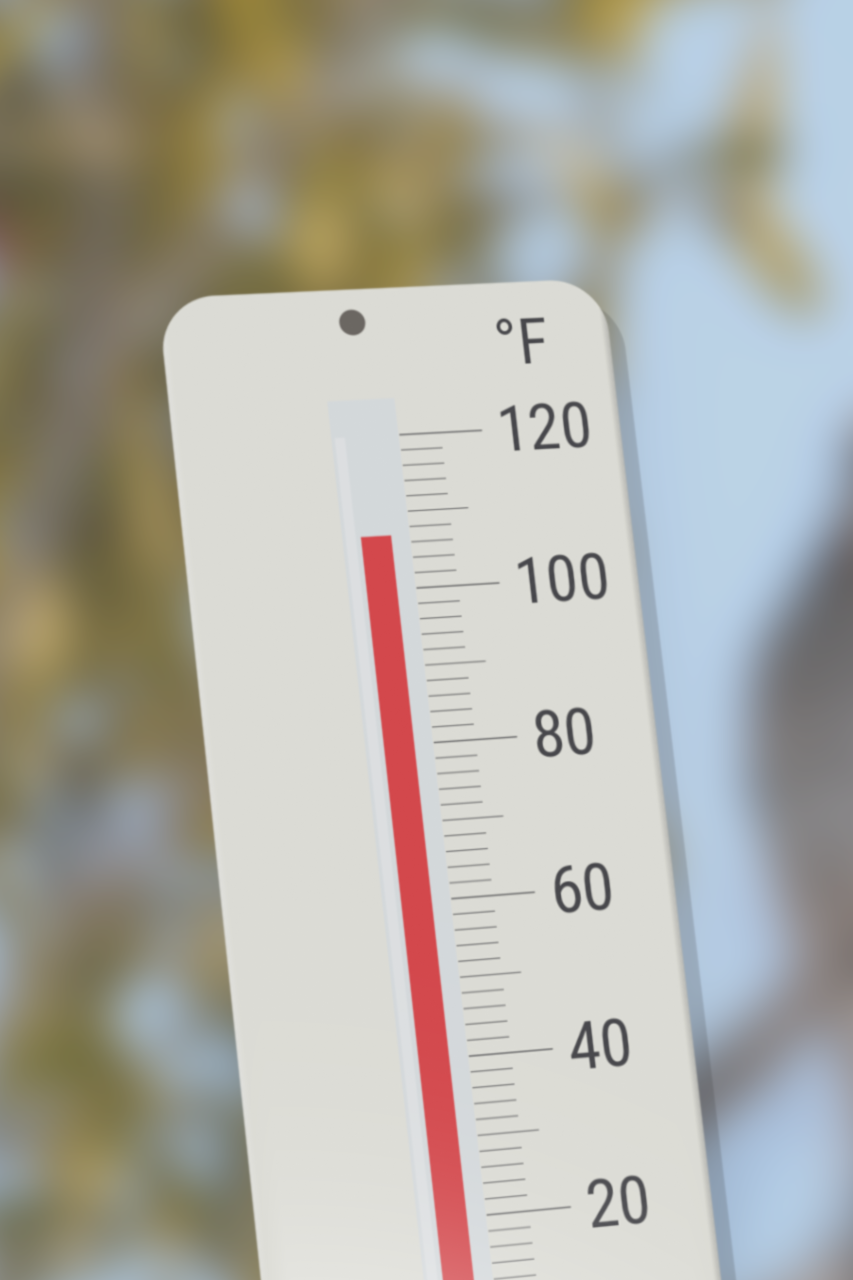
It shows {"value": 107, "unit": "°F"}
